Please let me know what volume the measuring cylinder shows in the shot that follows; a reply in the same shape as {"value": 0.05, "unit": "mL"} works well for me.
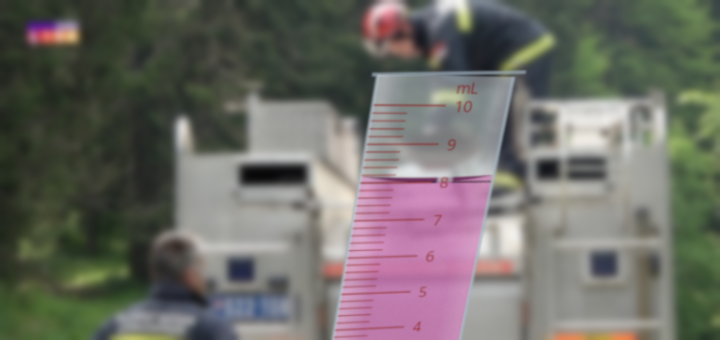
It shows {"value": 8, "unit": "mL"}
